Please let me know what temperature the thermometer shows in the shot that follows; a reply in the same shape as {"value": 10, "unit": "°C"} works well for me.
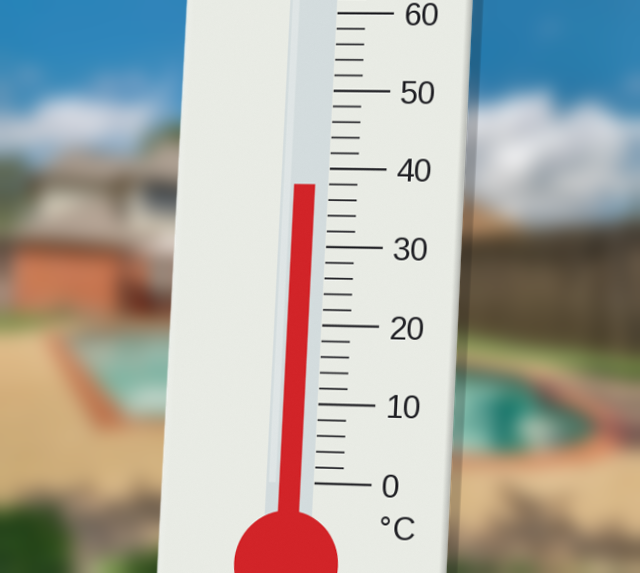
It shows {"value": 38, "unit": "°C"}
